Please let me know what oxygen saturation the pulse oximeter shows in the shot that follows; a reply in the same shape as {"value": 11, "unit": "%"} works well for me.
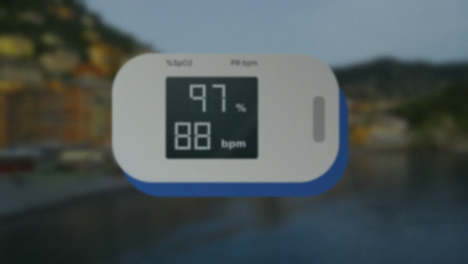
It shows {"value": 97, "unit": "%"}
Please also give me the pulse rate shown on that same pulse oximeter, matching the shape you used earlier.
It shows {"value": 88, "unit": "bpm"}
